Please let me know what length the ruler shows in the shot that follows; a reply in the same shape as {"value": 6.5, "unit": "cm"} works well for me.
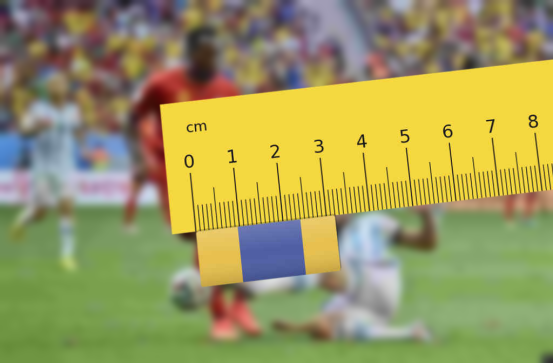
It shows {"value": 3.2, "unit": "cm"}
